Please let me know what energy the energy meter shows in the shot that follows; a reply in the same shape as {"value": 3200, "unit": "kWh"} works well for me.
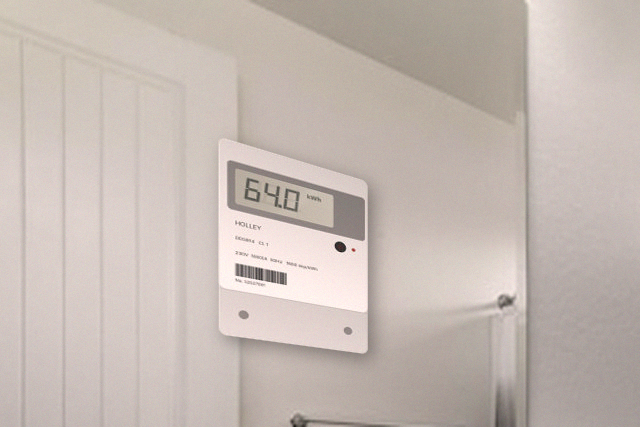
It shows {"value": 64.0, "unit": "kWh"}
